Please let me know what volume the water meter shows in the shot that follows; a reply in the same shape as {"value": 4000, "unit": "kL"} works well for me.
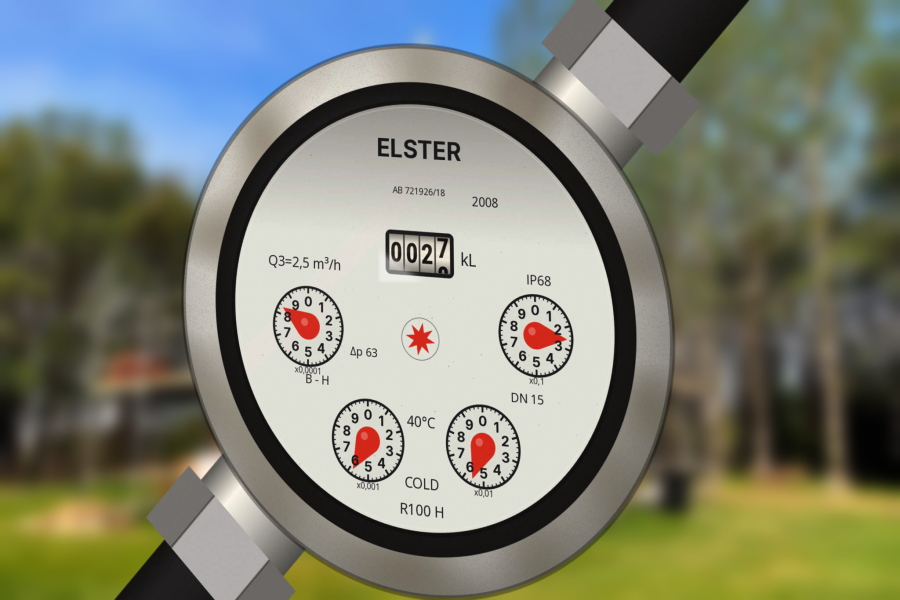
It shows {"value": 27.2558, "unit": "kL"}
